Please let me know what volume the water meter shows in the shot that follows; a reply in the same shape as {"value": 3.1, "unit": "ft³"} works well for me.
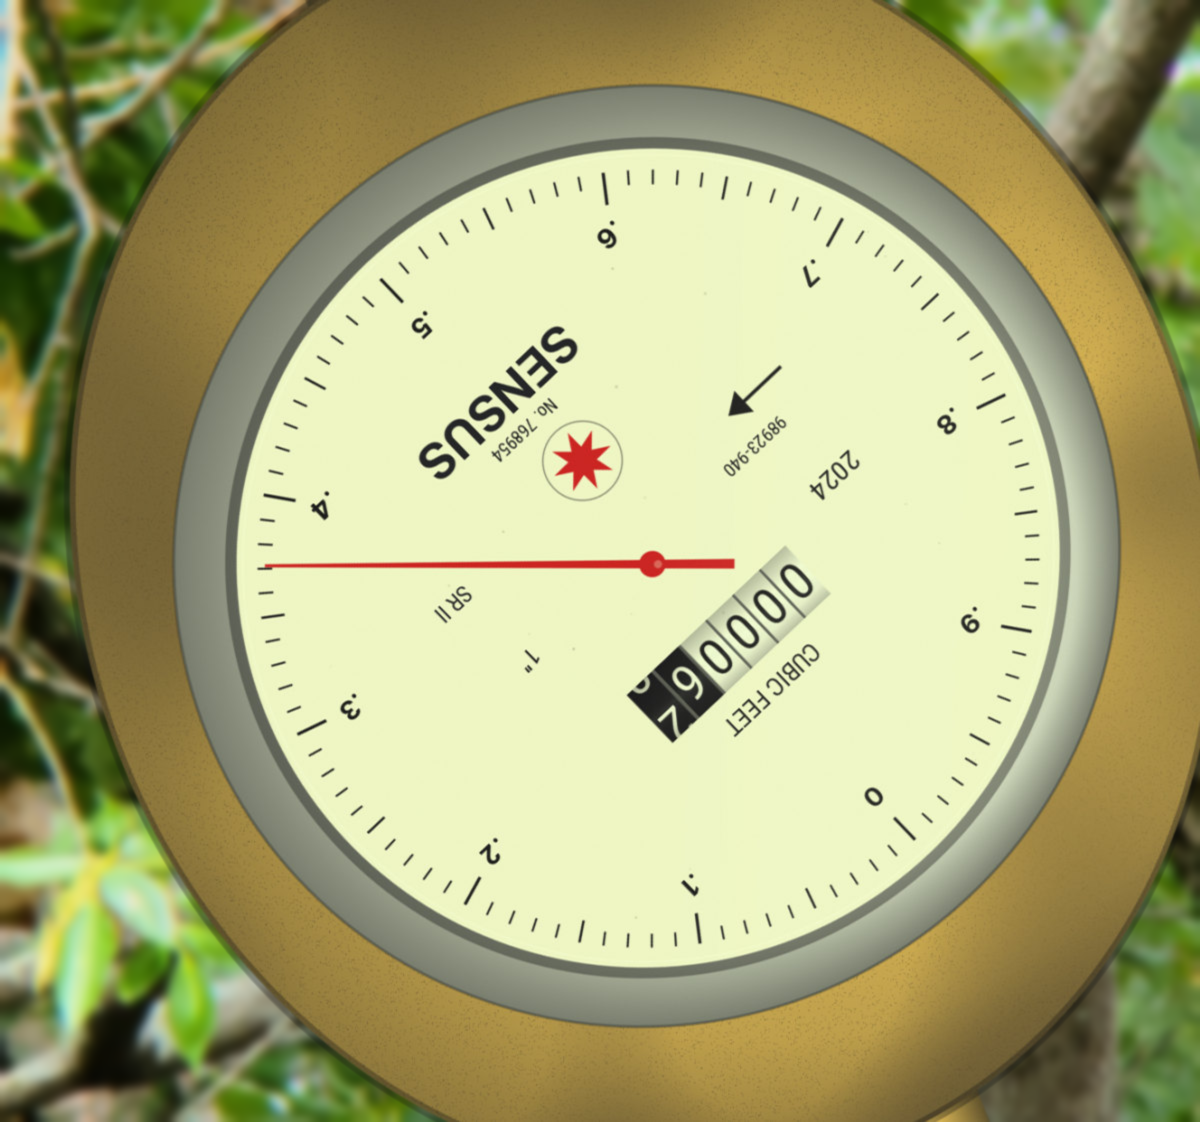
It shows {"value": 62.37, "unit": "ft³"}
